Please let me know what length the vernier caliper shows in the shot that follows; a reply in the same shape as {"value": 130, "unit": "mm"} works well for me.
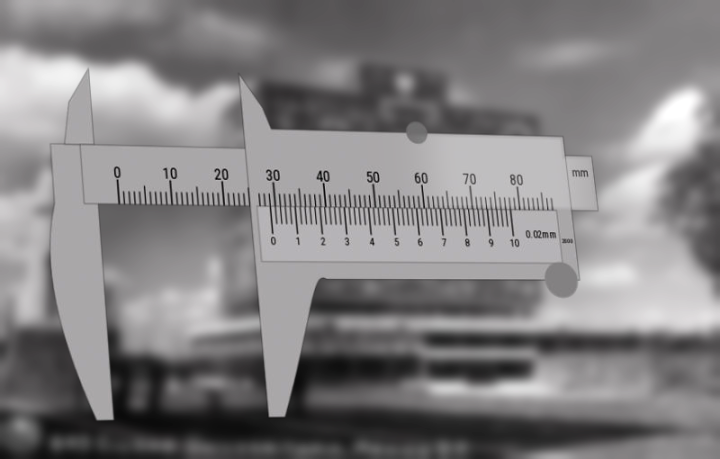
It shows {"value": 29.0, "unit": "mm"}
